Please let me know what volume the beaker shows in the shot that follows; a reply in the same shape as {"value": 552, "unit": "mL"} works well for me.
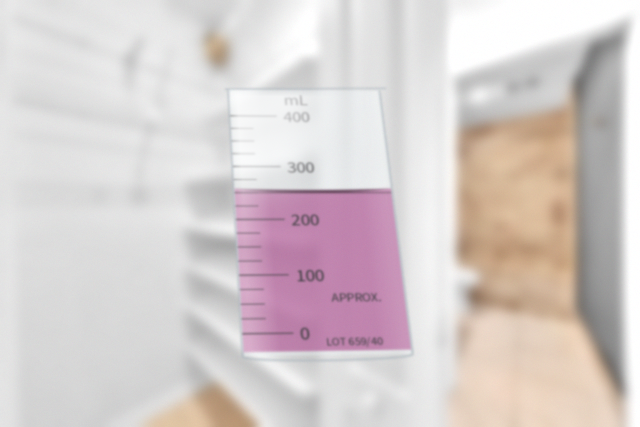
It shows {"value": 250, "unit": "mL"}
